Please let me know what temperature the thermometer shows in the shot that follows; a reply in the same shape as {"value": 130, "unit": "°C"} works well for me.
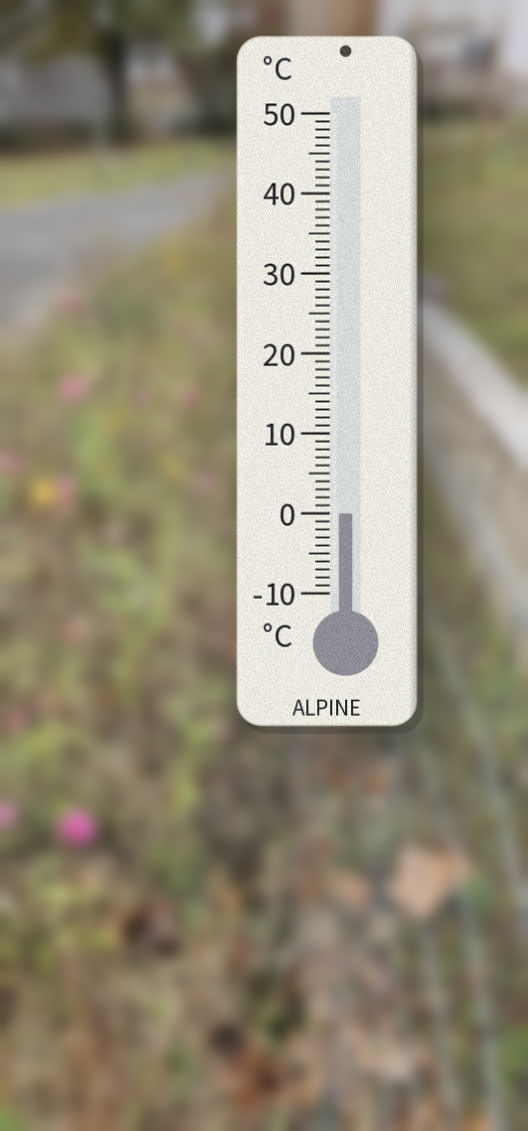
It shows {"value": 0, "unit": "°C"}
